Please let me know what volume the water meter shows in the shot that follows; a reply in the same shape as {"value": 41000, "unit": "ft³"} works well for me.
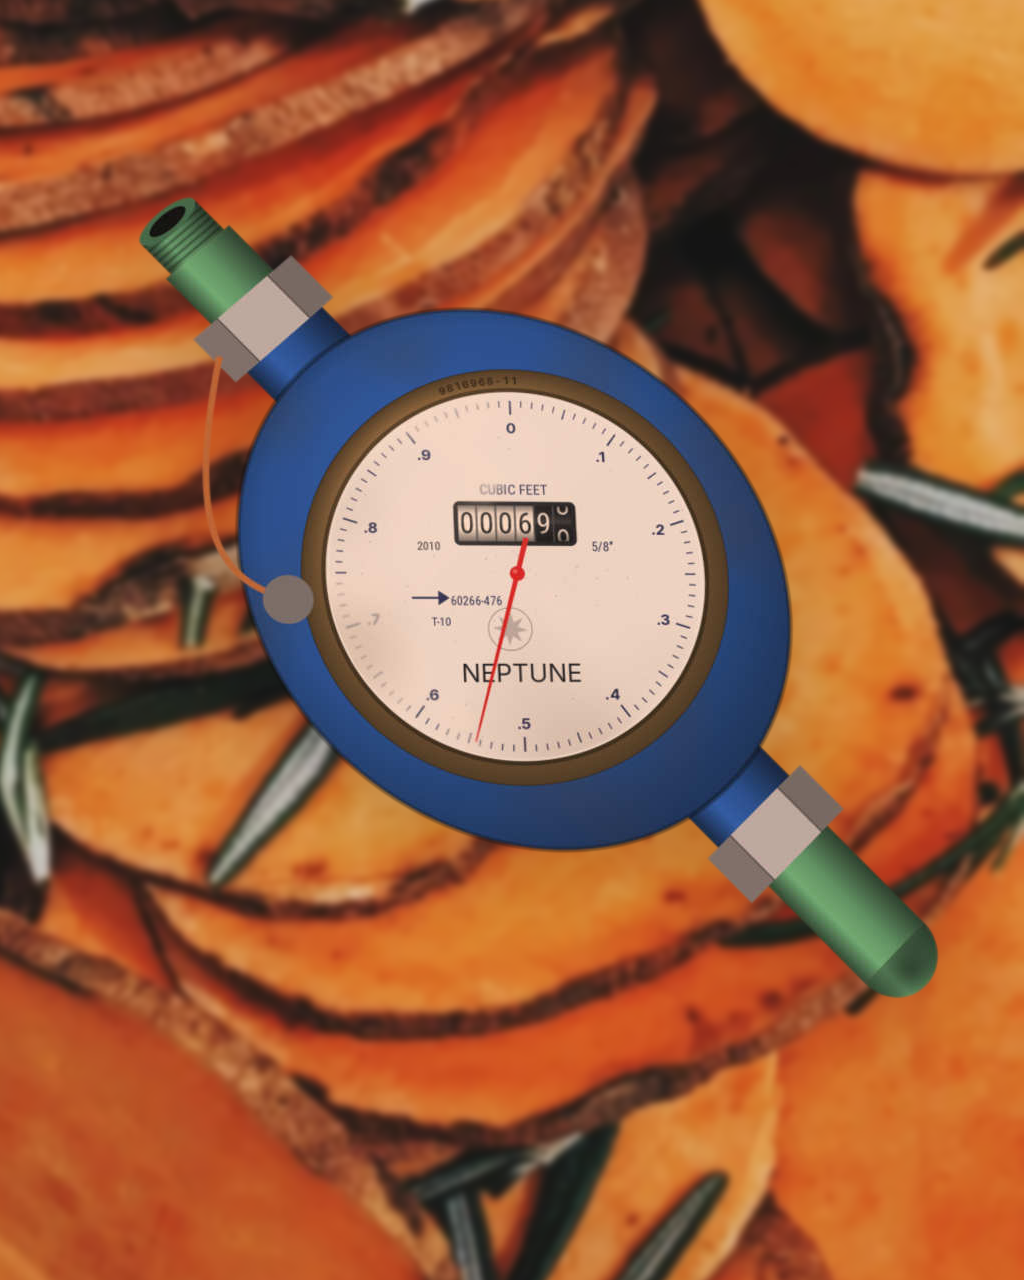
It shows {"value": 698.54, "unit": "ft³"}
